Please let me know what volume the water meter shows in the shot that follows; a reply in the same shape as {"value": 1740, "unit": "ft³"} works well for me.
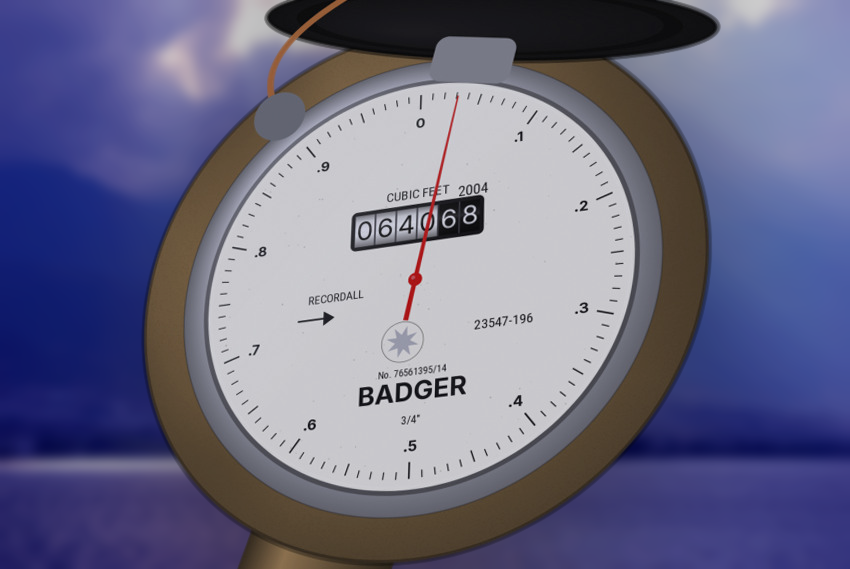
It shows {"value": 64068.03, "unit": "ft³"}
